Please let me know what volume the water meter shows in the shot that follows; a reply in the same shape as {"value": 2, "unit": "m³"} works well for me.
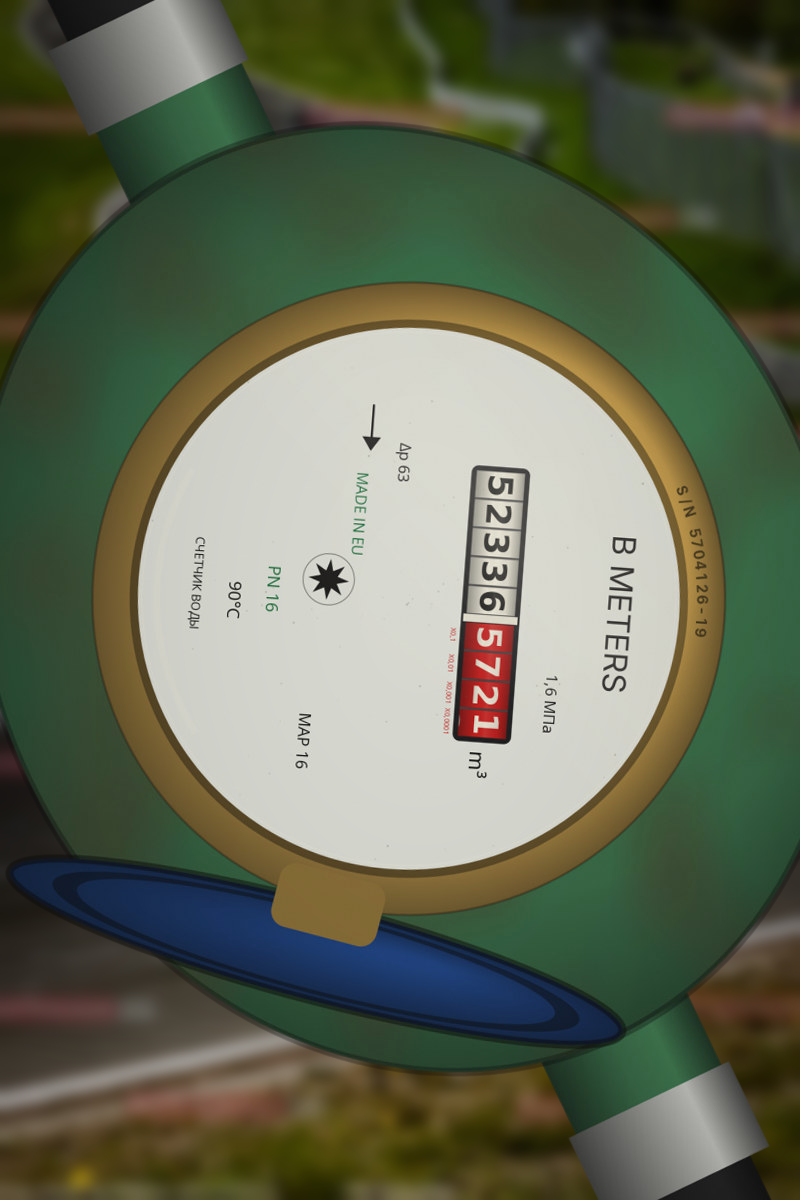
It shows {"value": 52336.5721, "unit": "m³"}
